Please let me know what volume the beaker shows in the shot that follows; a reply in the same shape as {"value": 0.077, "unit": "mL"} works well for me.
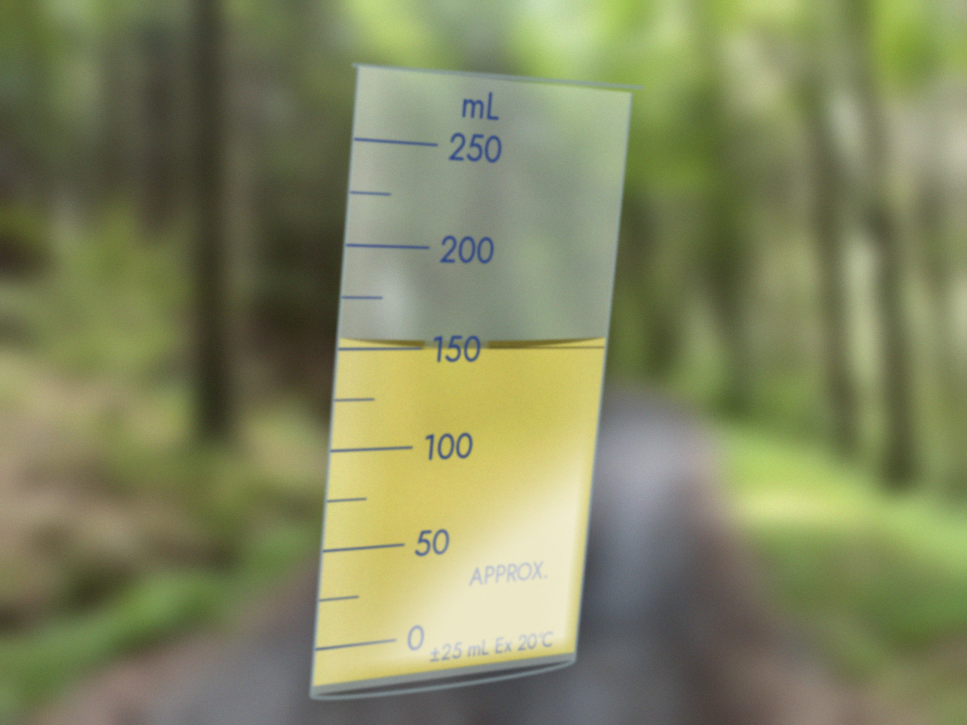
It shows {"value": 150, "unit": "mL"}
